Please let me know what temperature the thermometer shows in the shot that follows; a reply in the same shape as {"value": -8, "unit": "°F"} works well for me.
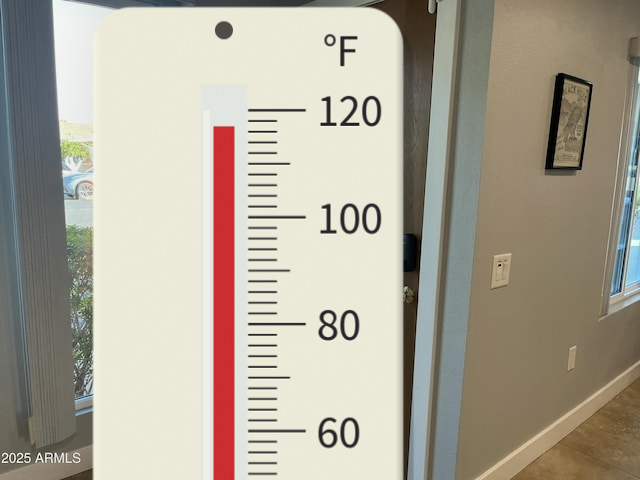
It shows {"value": 117, "unit": "°F"}
